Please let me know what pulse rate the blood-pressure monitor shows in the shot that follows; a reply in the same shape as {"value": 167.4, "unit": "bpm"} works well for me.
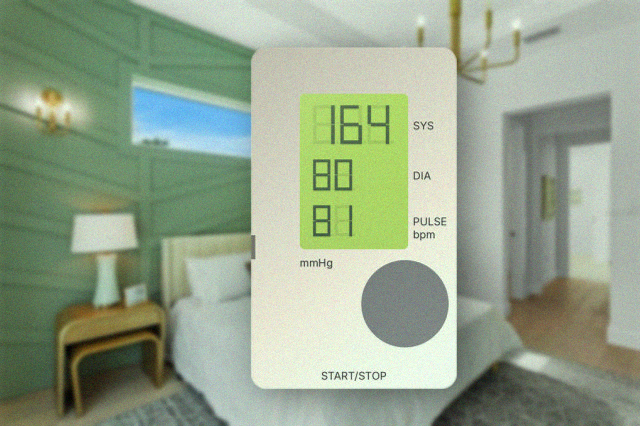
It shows {"value": 81, "unit": "bpm"}
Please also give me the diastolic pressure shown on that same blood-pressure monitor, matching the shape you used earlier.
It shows {"value": 80, "unit": "mmHg"}
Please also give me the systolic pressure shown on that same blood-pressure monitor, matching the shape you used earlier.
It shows {"value": 164, "unit": "mmHg"}
